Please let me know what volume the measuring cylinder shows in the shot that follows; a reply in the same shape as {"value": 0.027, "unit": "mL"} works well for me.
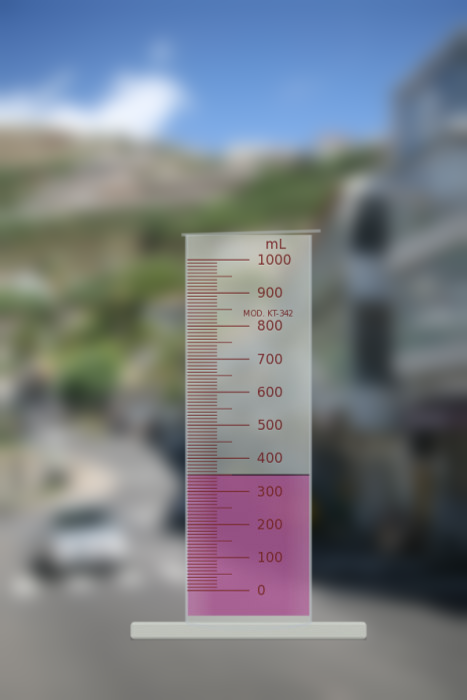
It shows {"value": 350, "unit": "mL"}
